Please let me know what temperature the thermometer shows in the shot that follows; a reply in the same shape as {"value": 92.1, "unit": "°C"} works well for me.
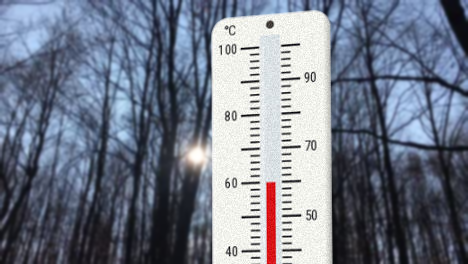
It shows {"value": 60, "unit": "°C"}
